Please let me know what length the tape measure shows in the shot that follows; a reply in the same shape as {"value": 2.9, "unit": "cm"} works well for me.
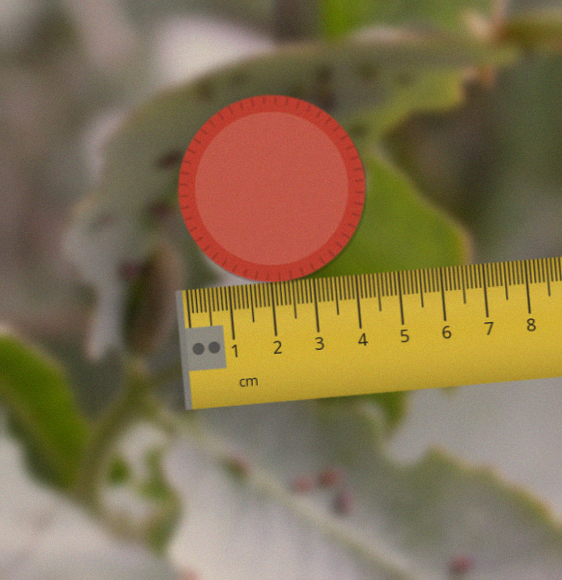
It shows {"value": 4.4, "unit": "cm"}
